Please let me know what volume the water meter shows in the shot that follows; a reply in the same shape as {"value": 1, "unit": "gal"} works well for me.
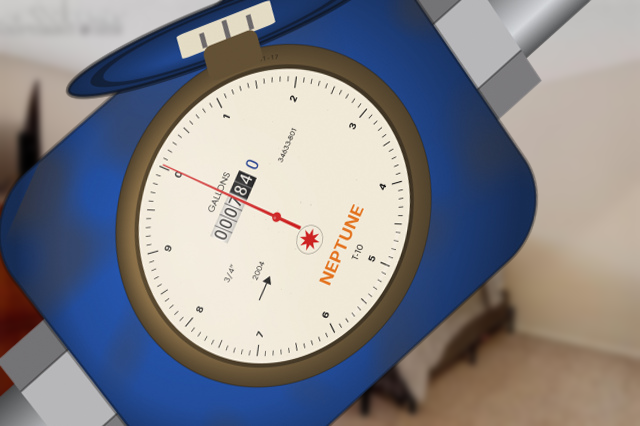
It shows {"value": 7840.0, "unit": "gal"}
